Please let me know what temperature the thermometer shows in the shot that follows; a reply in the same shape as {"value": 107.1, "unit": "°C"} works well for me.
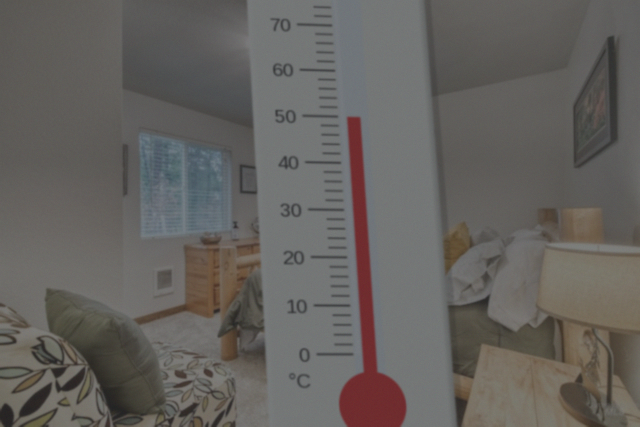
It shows {"value": 50, "unit": "°C"}
